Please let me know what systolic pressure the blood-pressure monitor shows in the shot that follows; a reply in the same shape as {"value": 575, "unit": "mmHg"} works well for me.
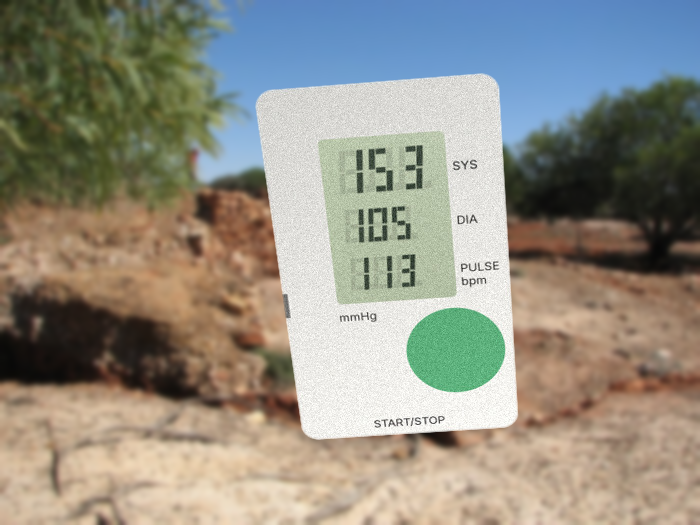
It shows {"value": 153, "unit": "mmHg"}
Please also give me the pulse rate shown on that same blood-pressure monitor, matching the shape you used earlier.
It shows {"value": 113, "unit": "bpm"}
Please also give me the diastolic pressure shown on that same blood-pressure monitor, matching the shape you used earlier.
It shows {"value": 105, "unit": "mmHg"}
